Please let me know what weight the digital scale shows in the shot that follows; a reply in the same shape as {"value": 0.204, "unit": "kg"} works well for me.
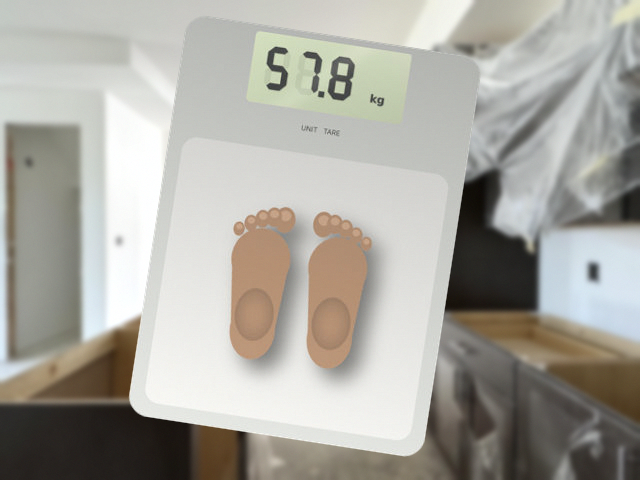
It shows {"value": 57.8, "unit": "kg"}
